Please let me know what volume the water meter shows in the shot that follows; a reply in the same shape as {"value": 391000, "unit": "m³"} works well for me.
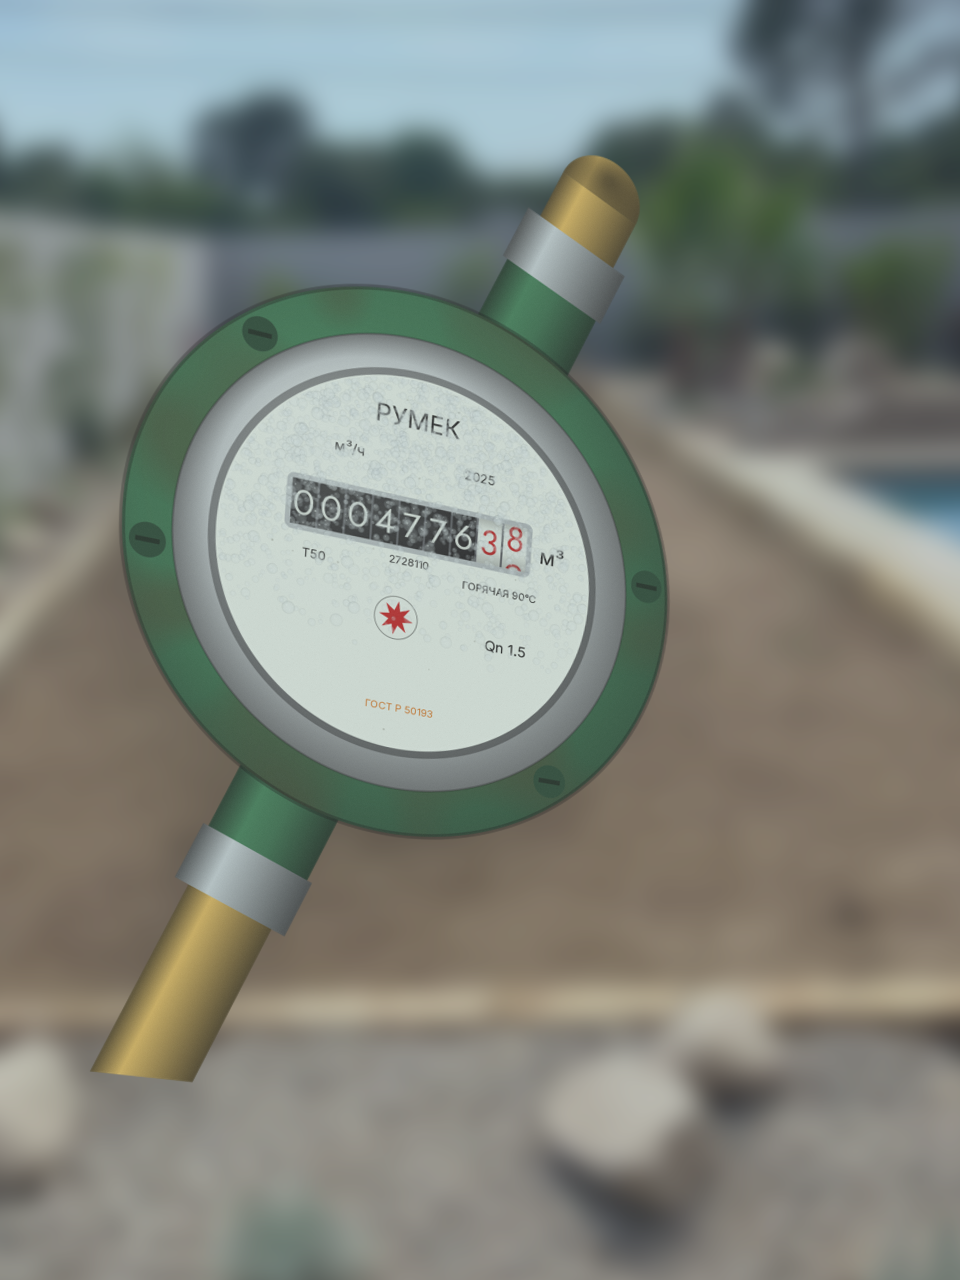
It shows {"value": 4776.38, "unit": "m³"}
